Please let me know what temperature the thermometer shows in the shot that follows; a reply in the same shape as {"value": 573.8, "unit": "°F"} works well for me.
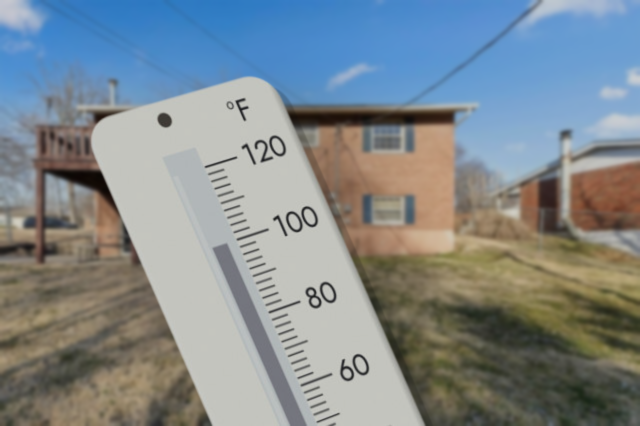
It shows {"value": 100, "unit": "°F"}
